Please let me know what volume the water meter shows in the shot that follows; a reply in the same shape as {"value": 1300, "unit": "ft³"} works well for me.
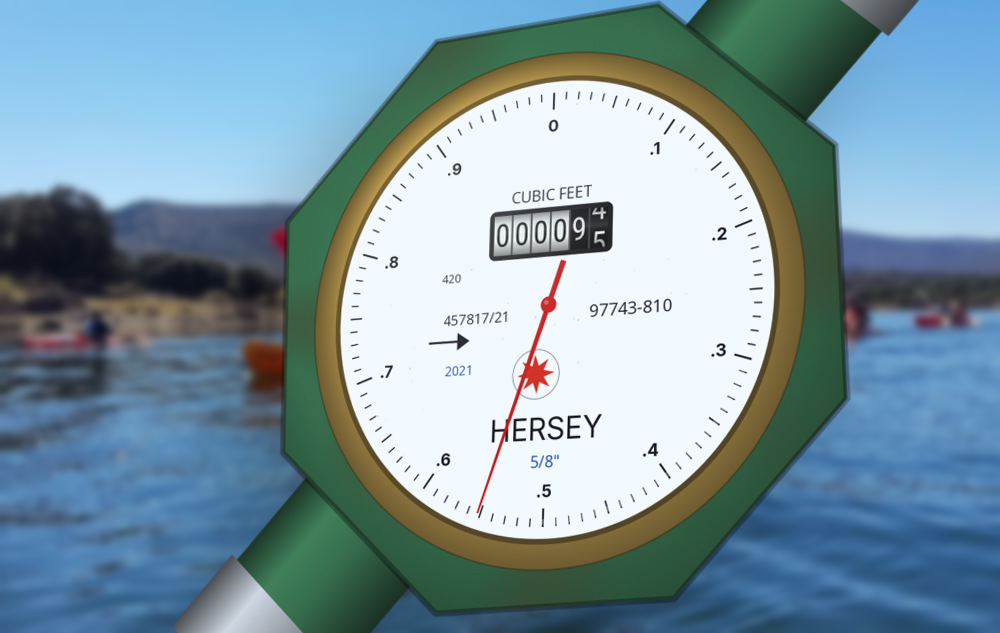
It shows {"value": 94.55, "unit": "ft³"}
